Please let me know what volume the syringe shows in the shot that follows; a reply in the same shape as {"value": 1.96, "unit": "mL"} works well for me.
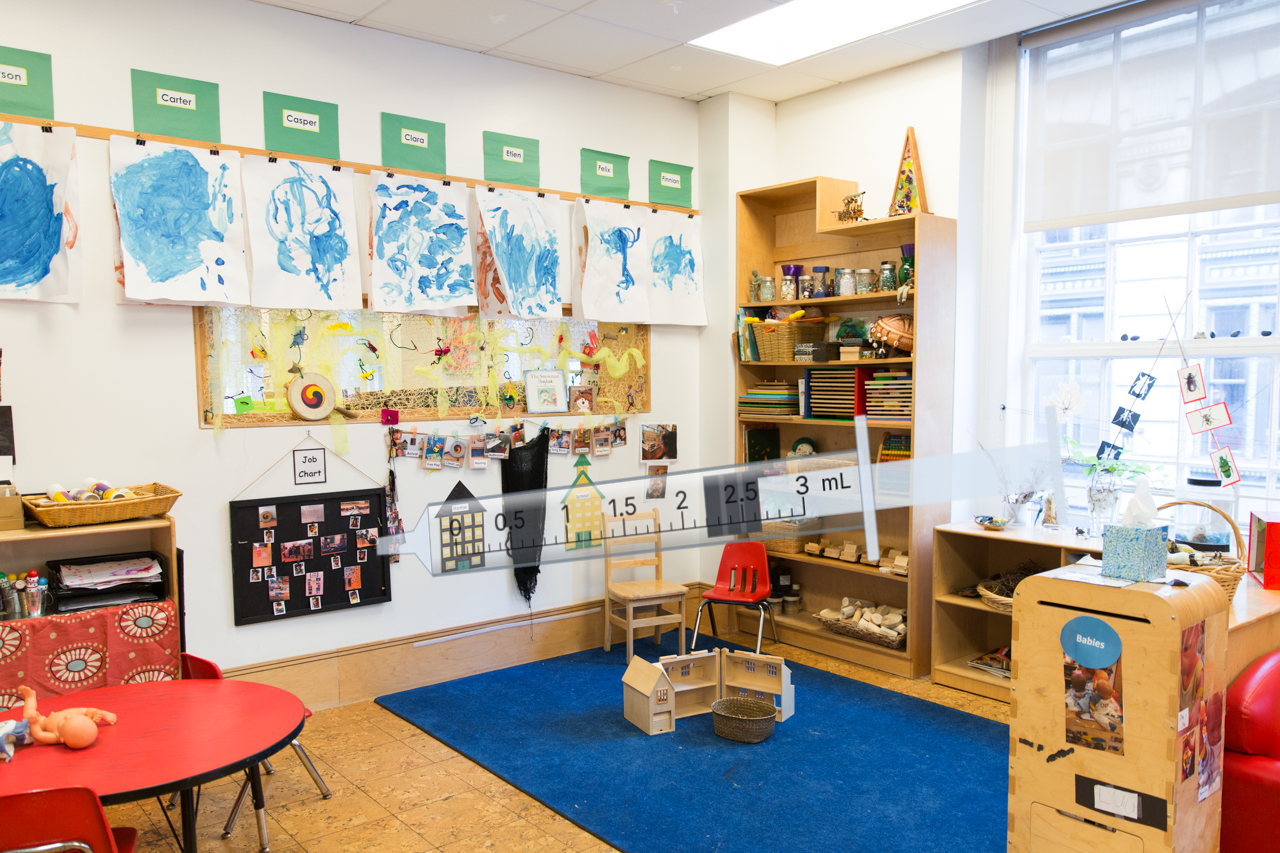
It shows {"value": 2.2, "unit": "mL"}
